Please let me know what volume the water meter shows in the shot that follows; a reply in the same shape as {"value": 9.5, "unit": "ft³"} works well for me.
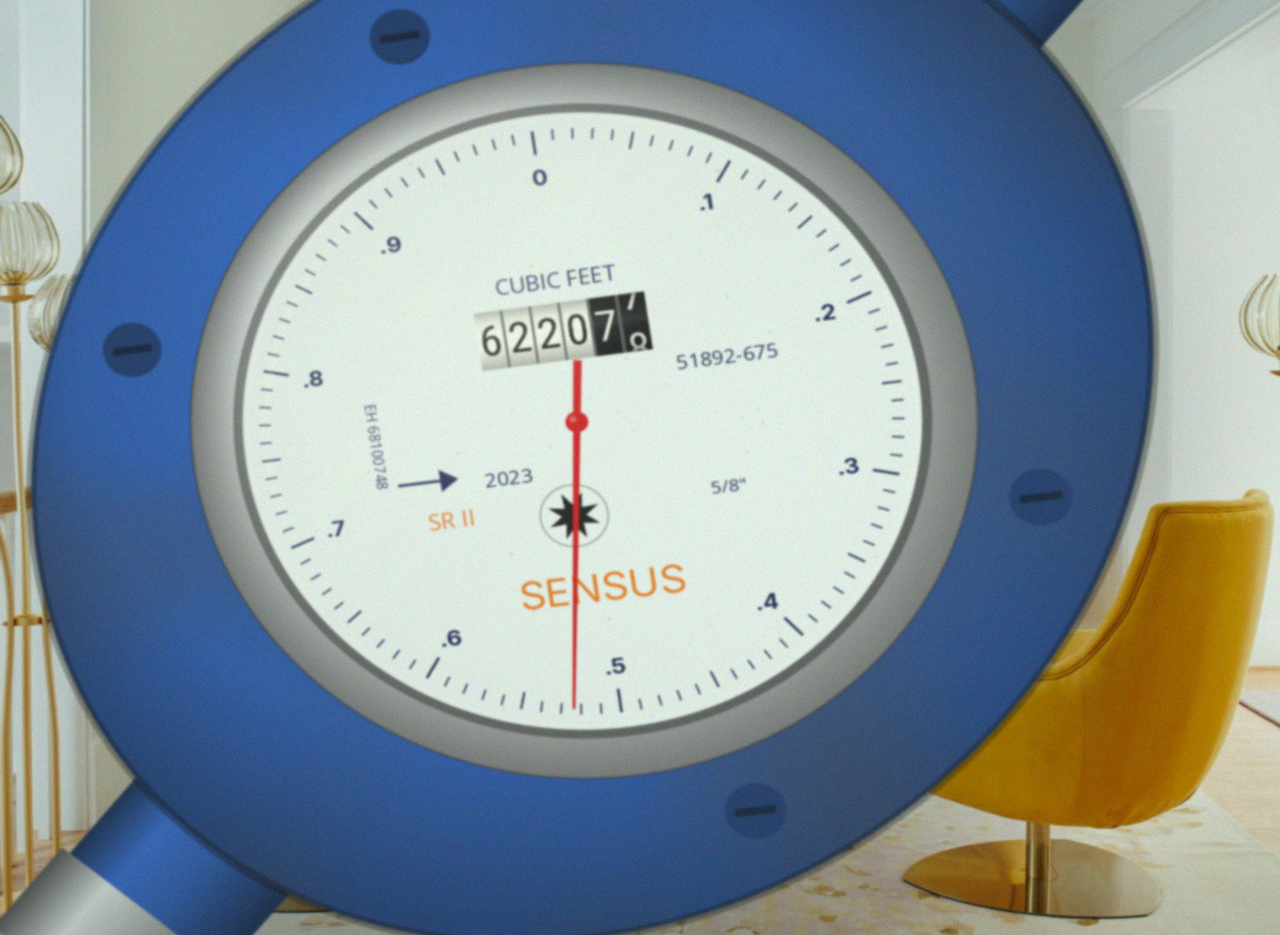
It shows {"value": 622077.52, "unit": "ft³"}
